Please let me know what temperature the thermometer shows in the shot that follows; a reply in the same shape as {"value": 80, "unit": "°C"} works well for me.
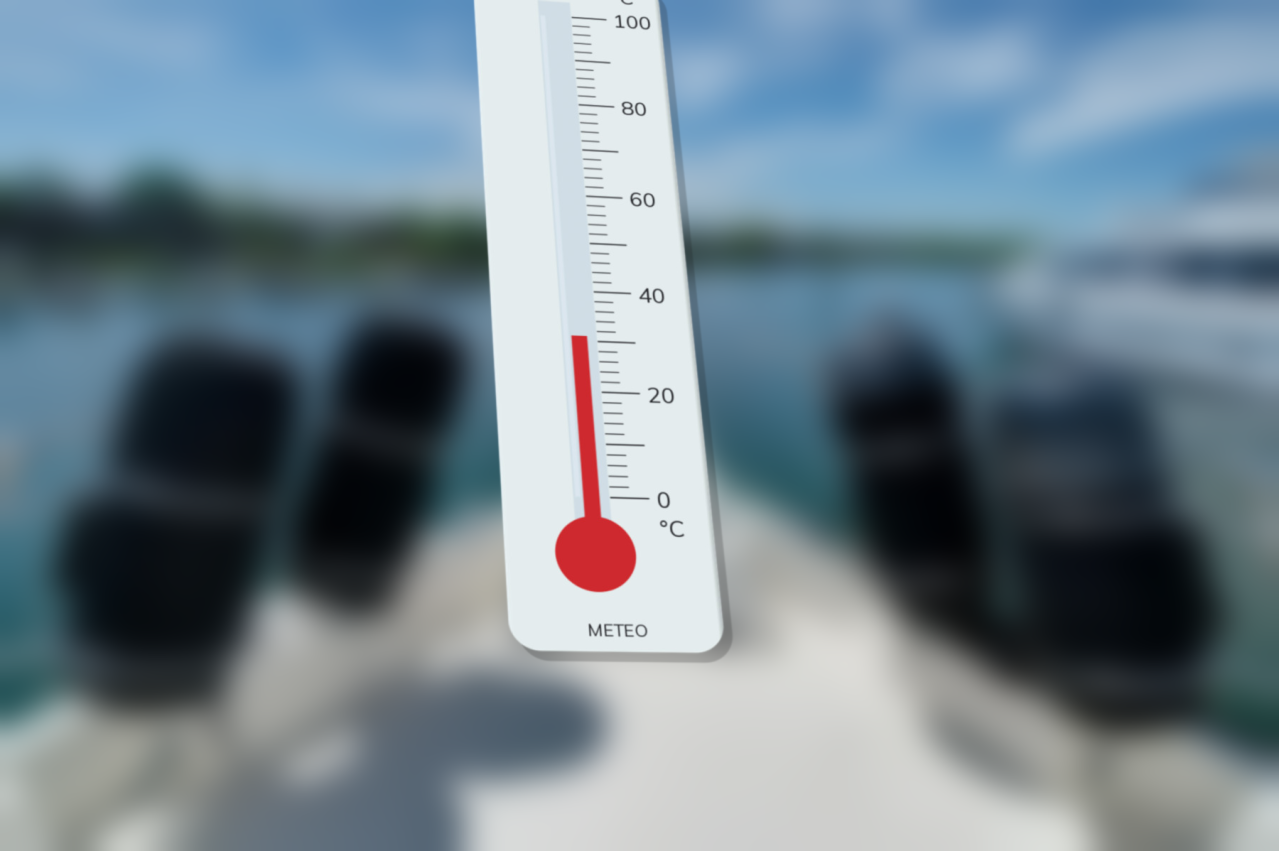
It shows {"value": 31, "unit": "°C"}
